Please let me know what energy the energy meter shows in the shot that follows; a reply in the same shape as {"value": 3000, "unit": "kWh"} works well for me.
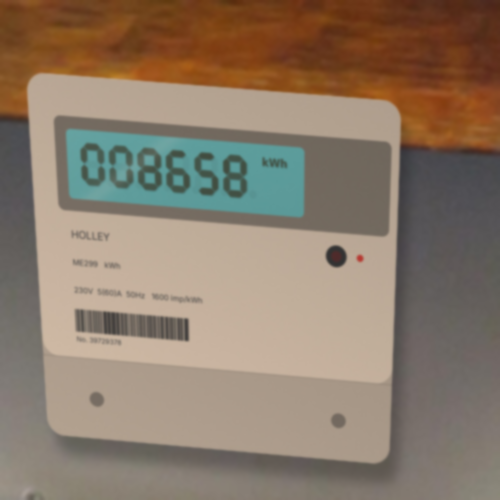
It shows {"value": 8658, "unit": "kWh"}
